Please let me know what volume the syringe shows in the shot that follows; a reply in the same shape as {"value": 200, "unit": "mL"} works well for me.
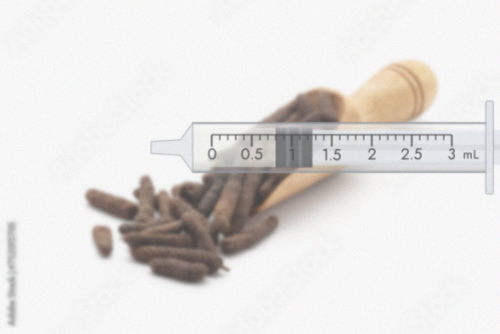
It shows {"value": 0.8, "unit": "mL"}
